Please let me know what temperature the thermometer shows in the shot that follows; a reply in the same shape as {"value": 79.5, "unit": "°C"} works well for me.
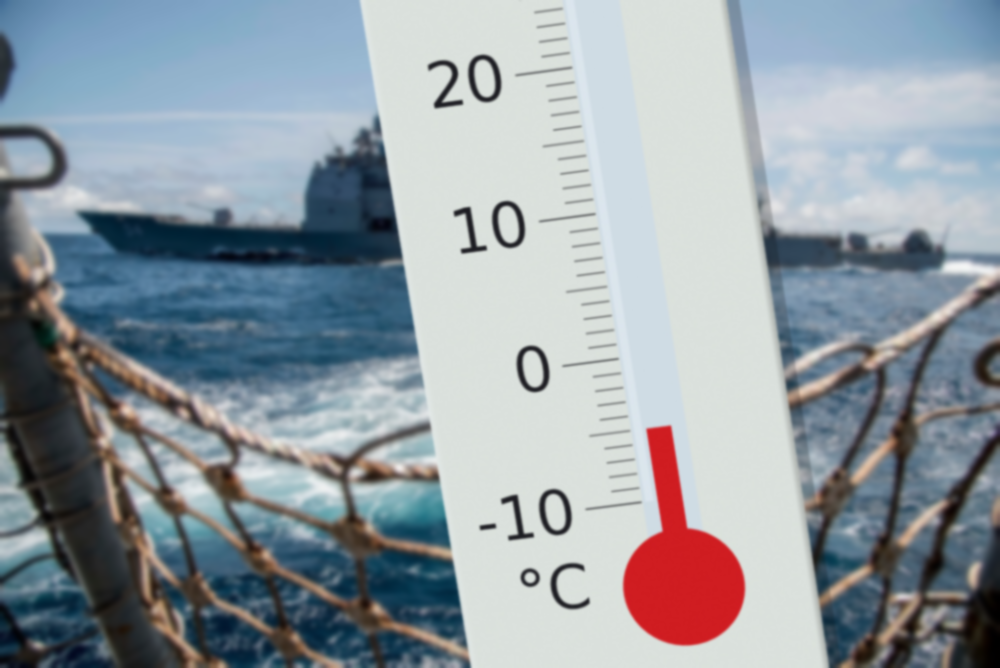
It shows {"value": -5, "unit": "°C"}
